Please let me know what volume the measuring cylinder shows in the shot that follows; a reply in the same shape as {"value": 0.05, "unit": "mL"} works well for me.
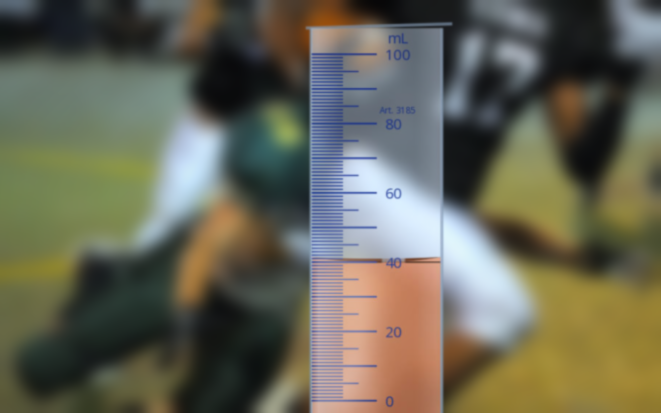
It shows {"value": 40, "unit": "mL"}
